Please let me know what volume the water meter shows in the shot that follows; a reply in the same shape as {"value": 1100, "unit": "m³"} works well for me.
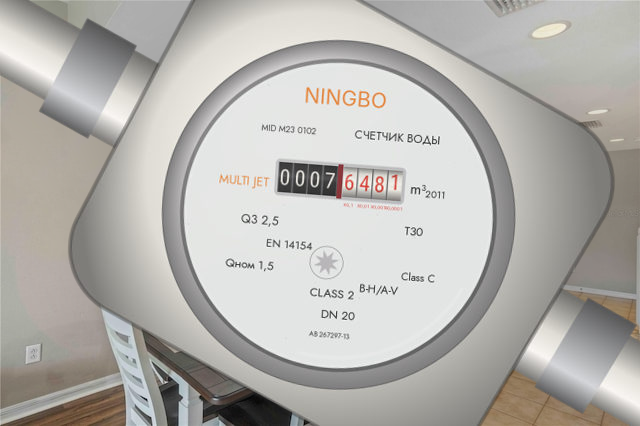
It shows {"value": 7.6481, "unit": "m³"}
